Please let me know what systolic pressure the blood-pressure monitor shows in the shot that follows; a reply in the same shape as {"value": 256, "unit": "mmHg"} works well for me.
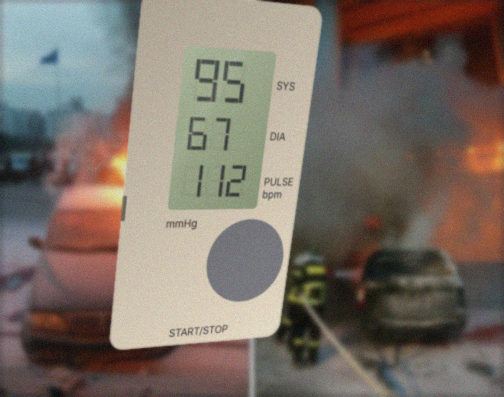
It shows {"value": 95, "unit": "mmHg"}
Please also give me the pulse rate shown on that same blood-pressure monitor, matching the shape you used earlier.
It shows {"value": 112, "unit": "bpm"}
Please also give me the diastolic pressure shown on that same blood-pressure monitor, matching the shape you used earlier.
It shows {"value": 67, "unit": "mmHg"}
